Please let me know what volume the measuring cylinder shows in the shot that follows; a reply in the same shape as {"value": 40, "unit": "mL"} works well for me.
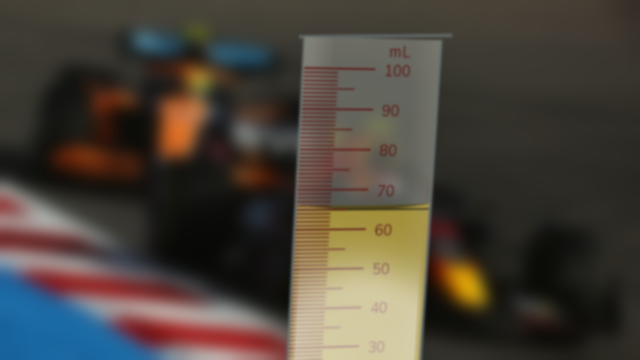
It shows {"value": 65, "unit": "mL"}
